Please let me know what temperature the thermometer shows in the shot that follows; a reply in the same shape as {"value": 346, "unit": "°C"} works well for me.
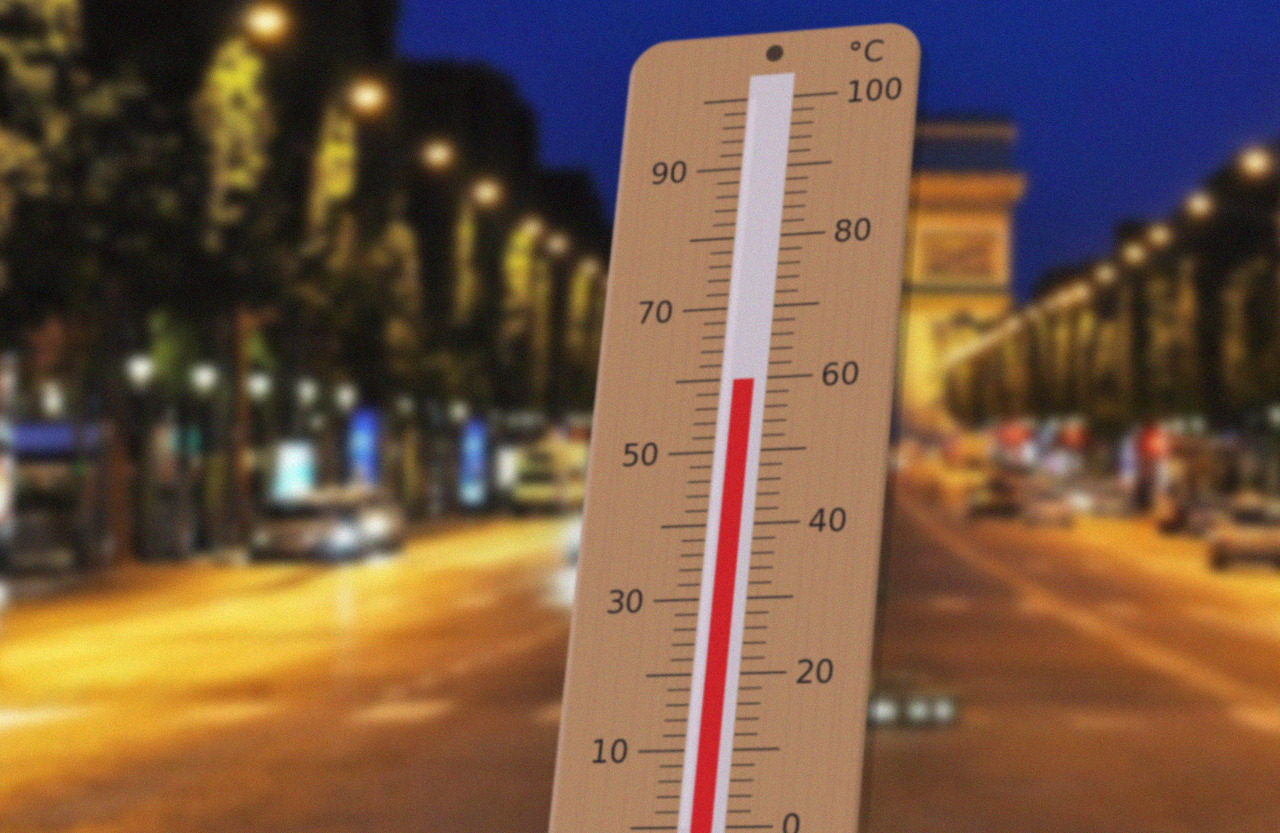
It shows {"value": 60, "unit": "°C"}
